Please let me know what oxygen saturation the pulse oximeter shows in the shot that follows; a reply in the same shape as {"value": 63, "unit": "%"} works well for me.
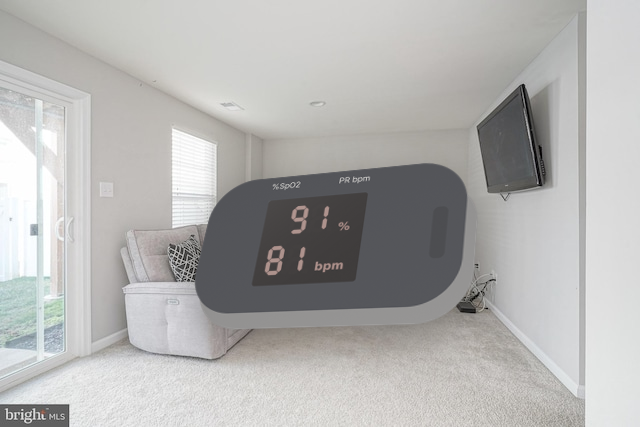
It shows {"value": 91, "unit": "%"}
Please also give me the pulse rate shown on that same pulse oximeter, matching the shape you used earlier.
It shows {"value": 81, "unit": "bpm"}
